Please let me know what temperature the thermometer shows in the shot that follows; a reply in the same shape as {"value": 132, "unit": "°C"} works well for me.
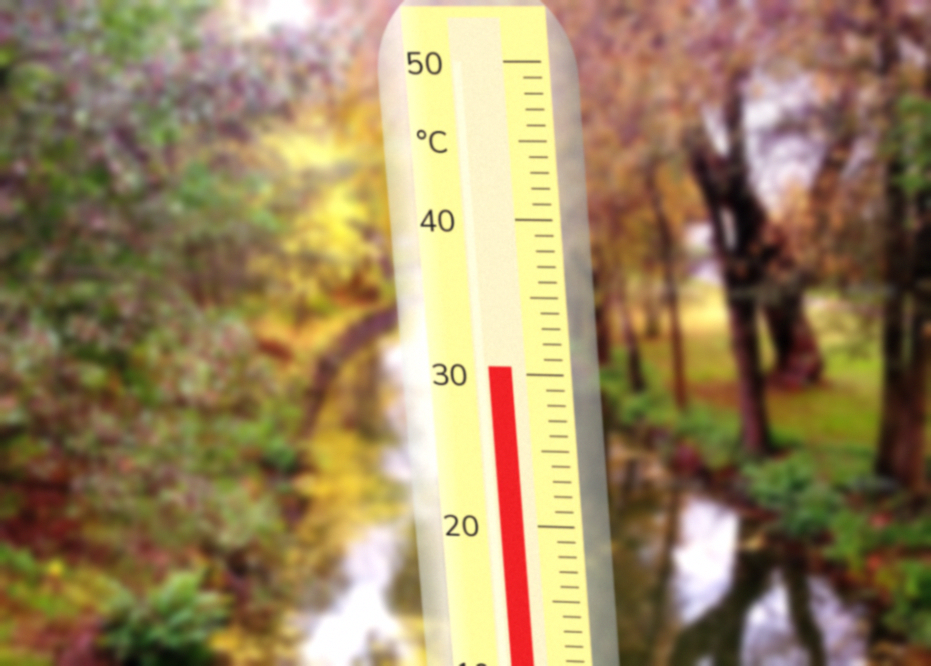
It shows {"value": 30.5, "unit": "°C"}
